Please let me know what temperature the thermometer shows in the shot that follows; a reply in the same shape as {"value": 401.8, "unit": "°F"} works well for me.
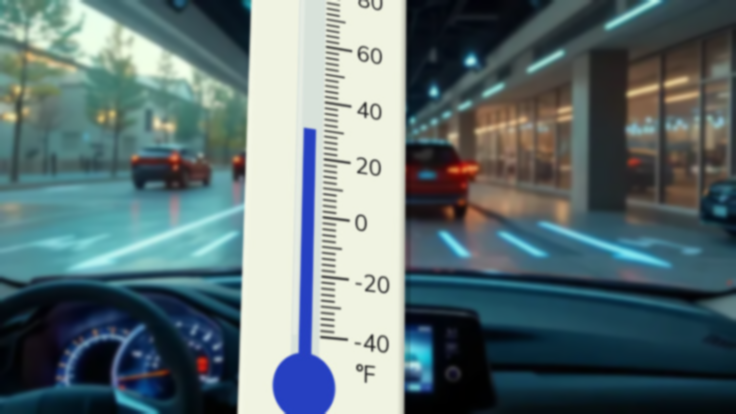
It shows {"value": 30, "unit": "°F"}
